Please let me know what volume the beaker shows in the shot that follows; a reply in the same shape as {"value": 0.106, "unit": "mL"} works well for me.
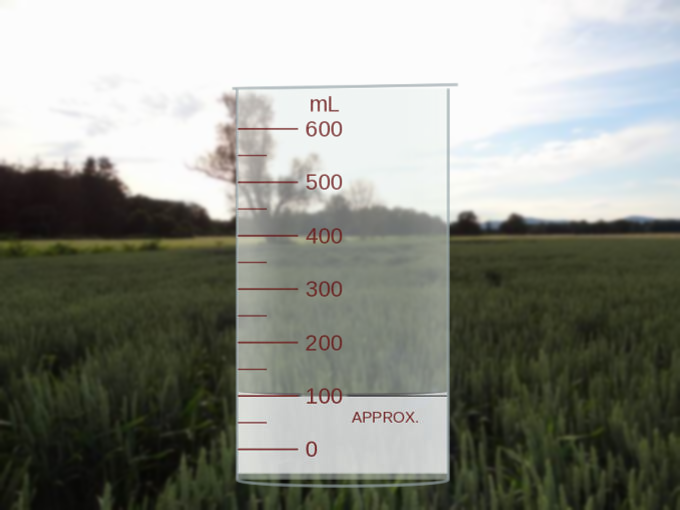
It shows {"value": 100, "unit": "mL"}
